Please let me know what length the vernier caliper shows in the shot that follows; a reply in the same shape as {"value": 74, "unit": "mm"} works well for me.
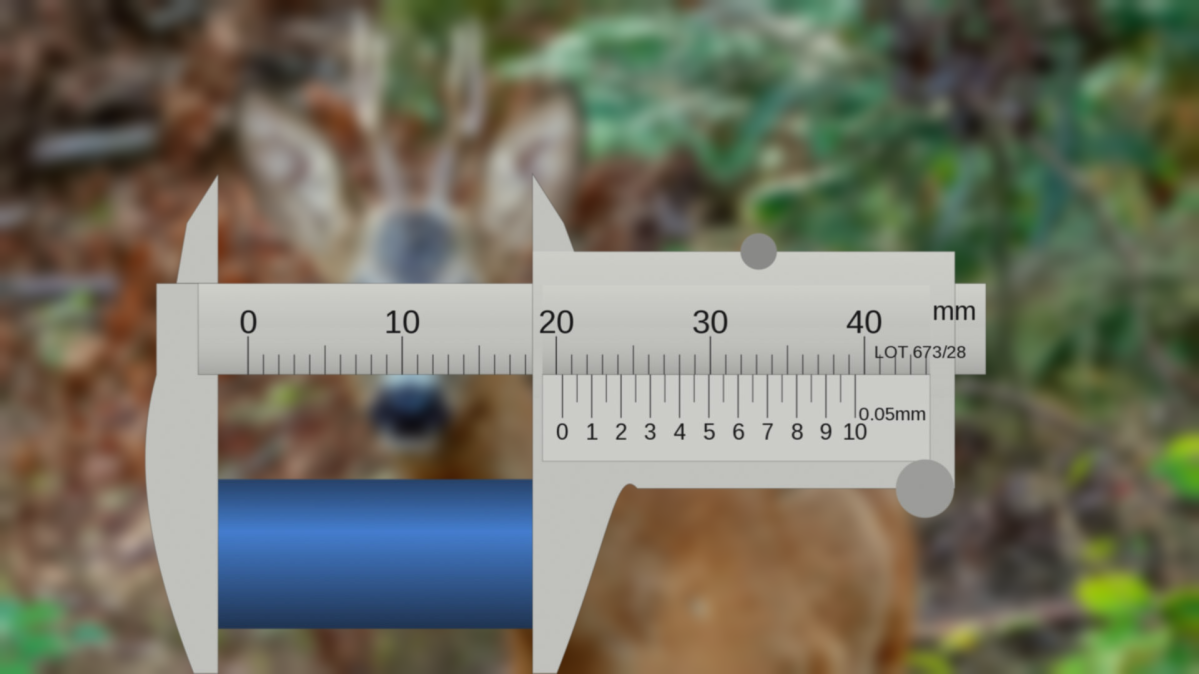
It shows {"value": 20.4, "unit": "mm"}
